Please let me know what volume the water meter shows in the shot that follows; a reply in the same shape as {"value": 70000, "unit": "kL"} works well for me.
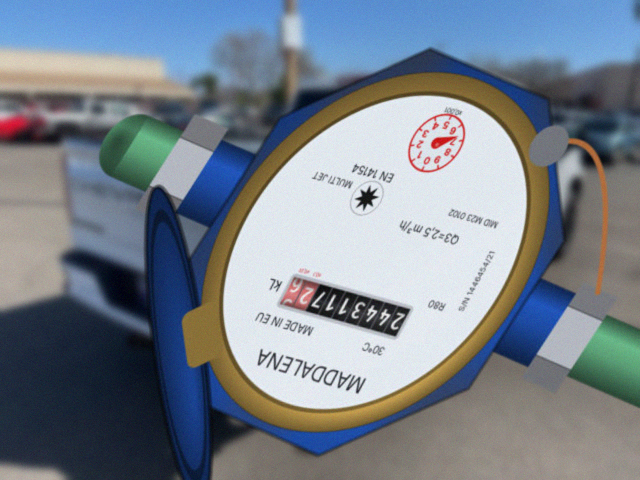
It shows {"value": 2443117.256, "unit": "kL"}
